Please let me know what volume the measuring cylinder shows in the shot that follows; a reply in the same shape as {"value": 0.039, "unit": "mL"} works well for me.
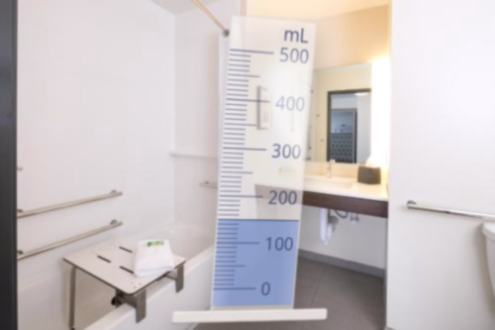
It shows {"value": 150, "unit": "mL"}
